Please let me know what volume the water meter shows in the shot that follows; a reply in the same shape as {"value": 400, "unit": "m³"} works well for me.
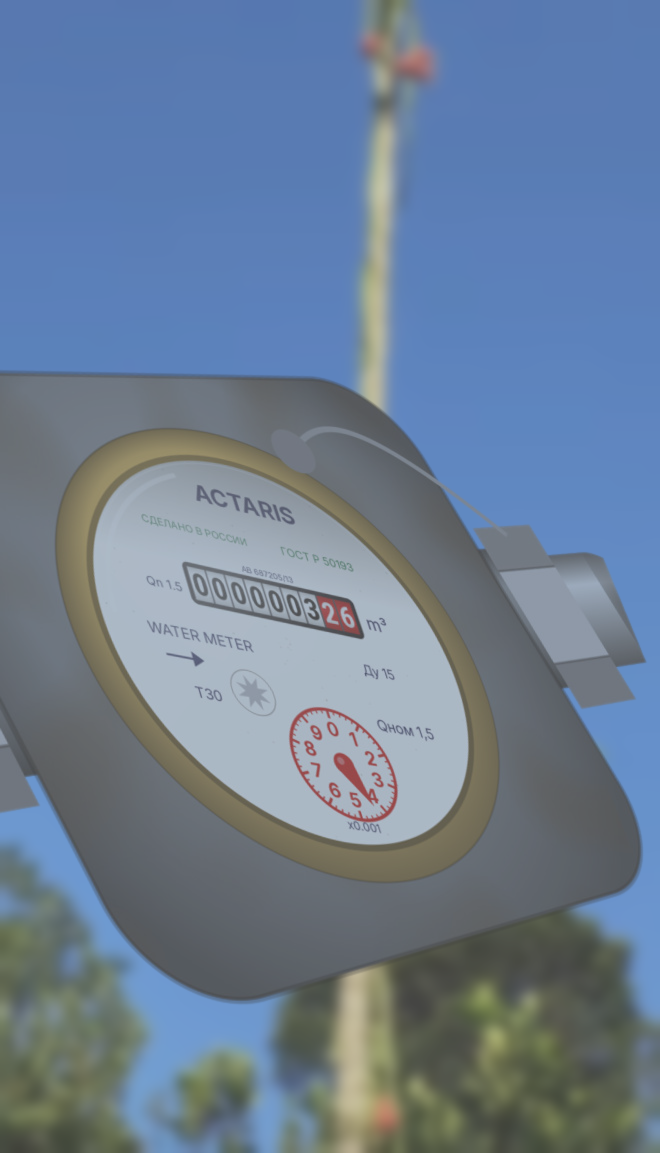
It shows {"value": 3.264, "unit": "m³"}
